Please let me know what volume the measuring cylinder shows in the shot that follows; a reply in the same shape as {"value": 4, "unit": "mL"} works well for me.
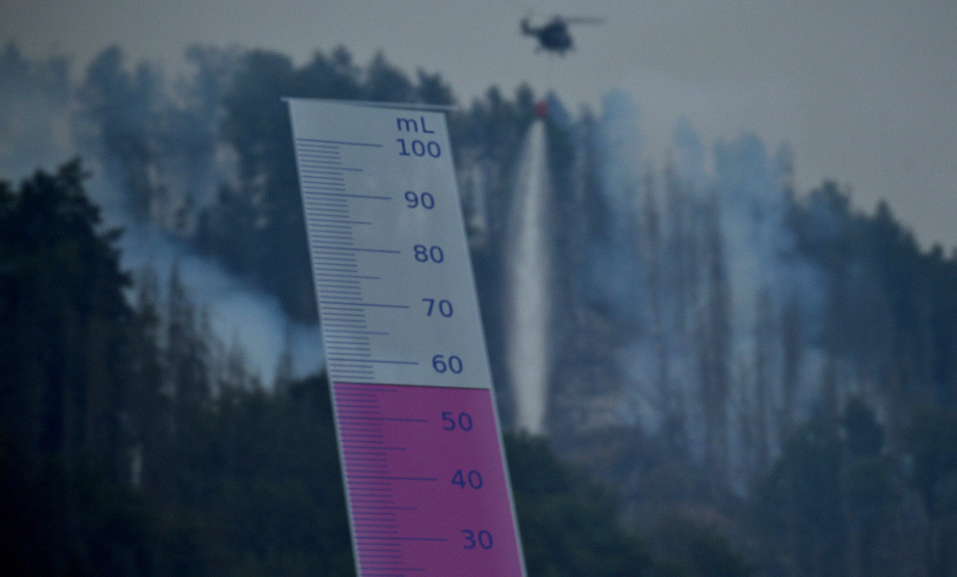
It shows {"value": 56, "unit": "mL"}
